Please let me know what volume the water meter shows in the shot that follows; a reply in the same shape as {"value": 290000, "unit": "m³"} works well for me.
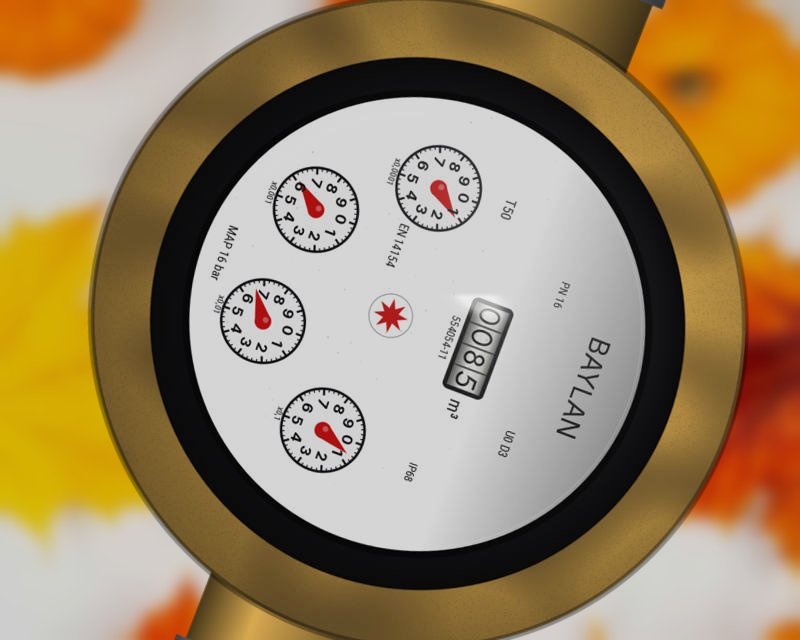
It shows {"value": 85.0661, "unit": "m³"}
